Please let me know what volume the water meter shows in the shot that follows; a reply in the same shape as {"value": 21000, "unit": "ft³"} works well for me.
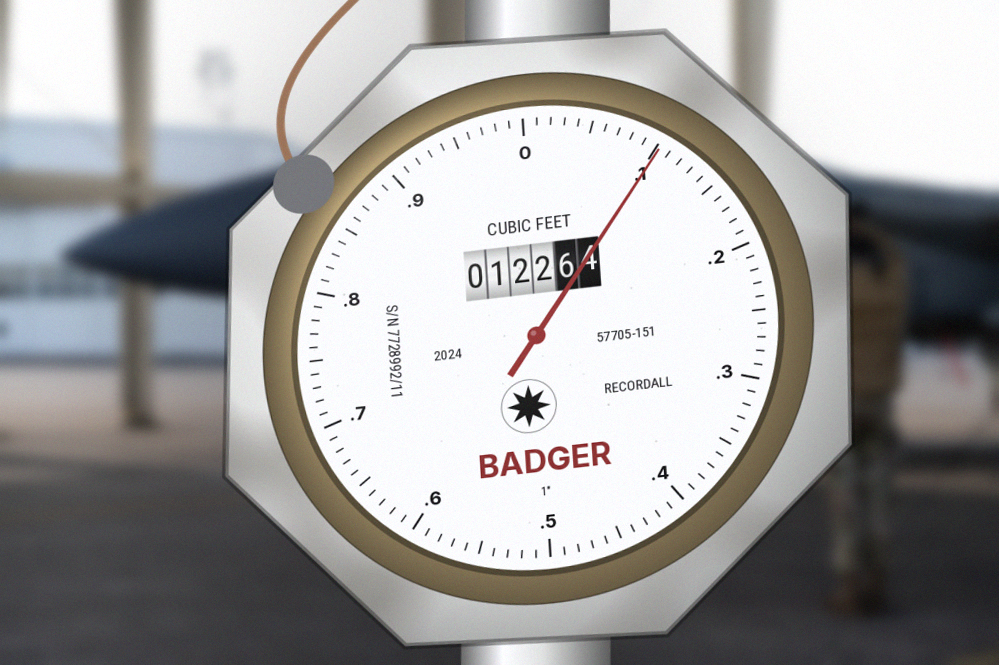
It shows {"value": 12264.10, "unit": "ft³"}
